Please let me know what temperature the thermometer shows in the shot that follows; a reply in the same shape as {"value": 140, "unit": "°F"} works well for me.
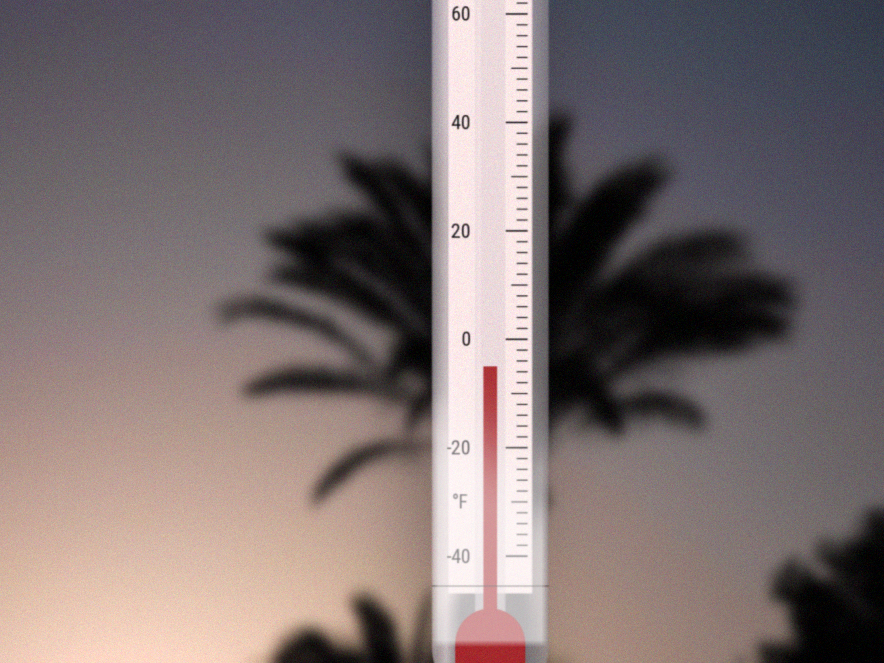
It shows {"value": -5, "unit": "°F"}
